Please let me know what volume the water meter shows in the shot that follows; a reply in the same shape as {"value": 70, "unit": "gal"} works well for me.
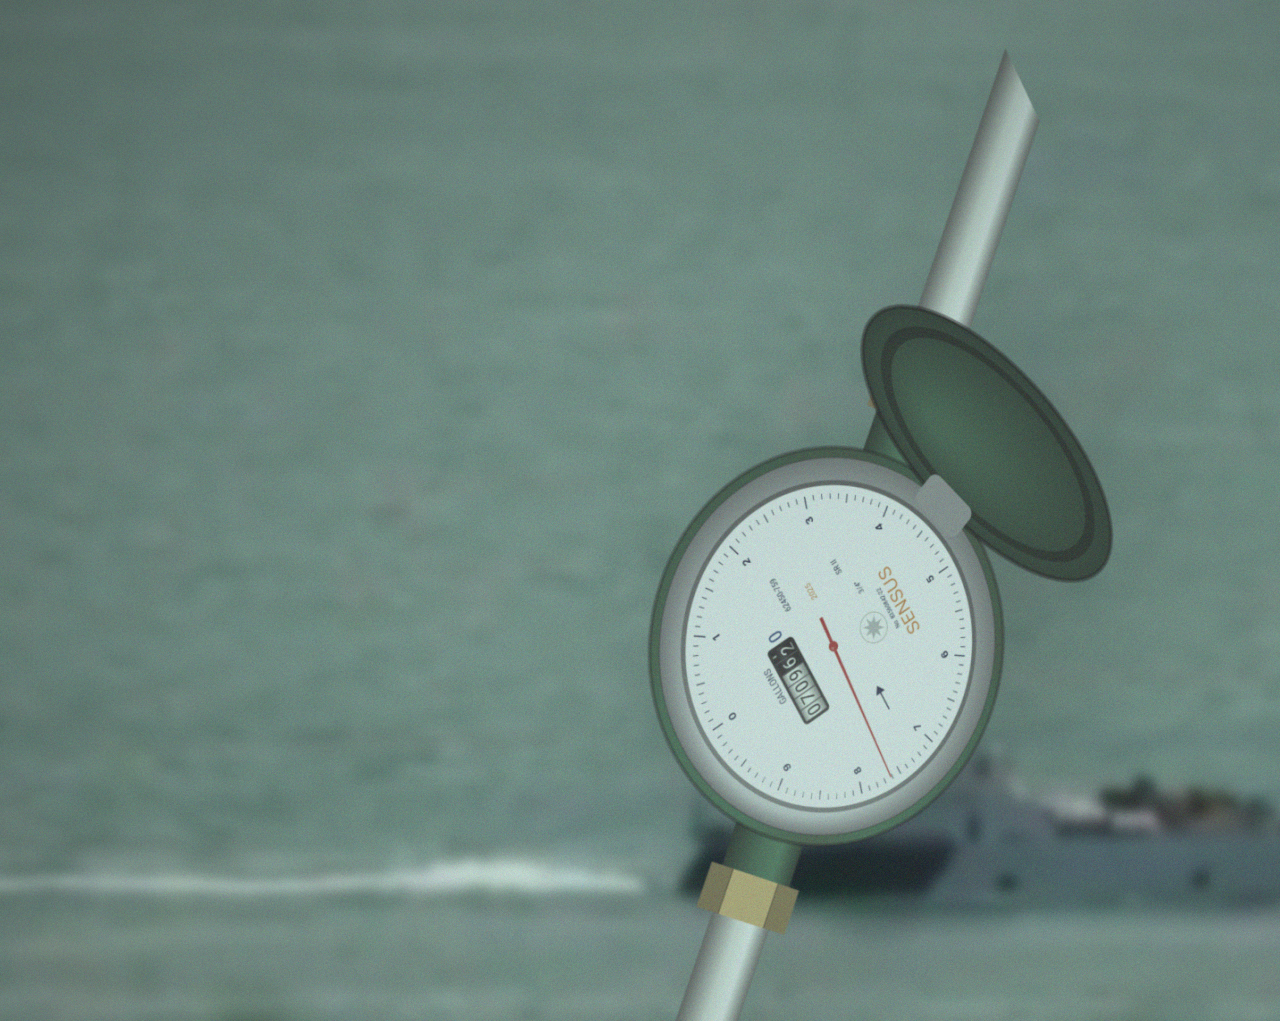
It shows {"value": 709617.6, "unit": "gal"}
